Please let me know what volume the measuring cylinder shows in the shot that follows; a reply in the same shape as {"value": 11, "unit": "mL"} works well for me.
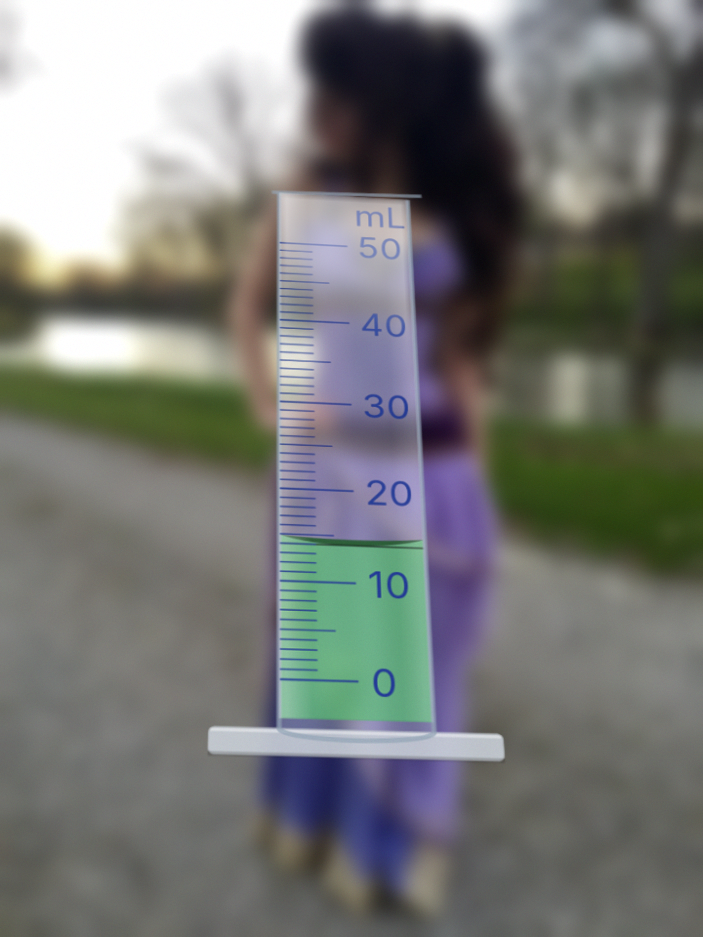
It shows {"value": 14, "unit": "mL"}
